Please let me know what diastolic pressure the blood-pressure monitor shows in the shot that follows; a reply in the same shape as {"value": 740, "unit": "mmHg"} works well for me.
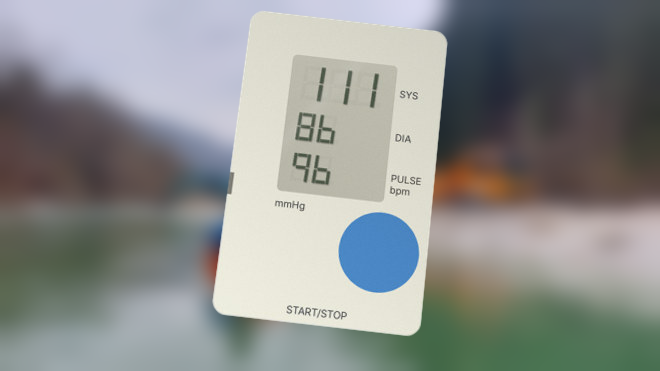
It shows {"value": 86, "unit": "mmHg"}
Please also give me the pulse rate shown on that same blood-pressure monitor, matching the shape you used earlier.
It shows {"value": 96, "unit": "bpm"}
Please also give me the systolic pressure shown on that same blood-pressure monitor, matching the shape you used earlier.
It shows {"value": 111, "unit": "mmHg"}
